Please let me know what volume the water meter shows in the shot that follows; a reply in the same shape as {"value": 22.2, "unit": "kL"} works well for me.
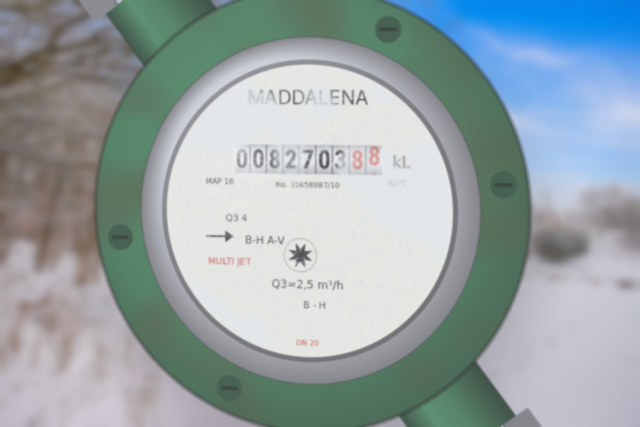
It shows {"value": 82703.88, "unit": "kL"}
